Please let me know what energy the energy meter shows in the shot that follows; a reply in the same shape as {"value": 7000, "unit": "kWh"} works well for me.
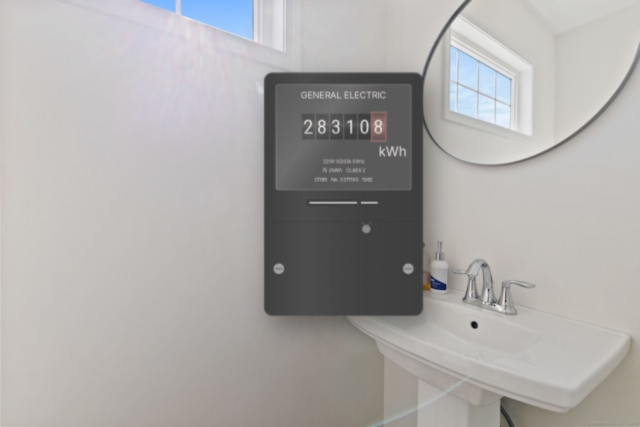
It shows {"value": 28310.8, "unit": "kWh"}
